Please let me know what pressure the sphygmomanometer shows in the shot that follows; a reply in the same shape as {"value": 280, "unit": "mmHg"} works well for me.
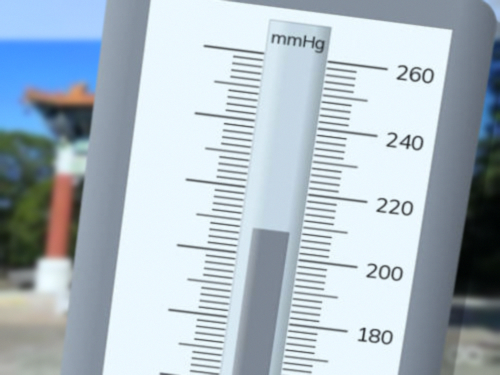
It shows {"value": 208, "unit": "mmHg"}
